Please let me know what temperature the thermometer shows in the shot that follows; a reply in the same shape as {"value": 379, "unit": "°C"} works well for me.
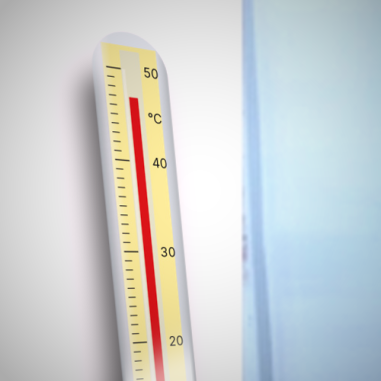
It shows {"value": 47, "unit": "°C"}
